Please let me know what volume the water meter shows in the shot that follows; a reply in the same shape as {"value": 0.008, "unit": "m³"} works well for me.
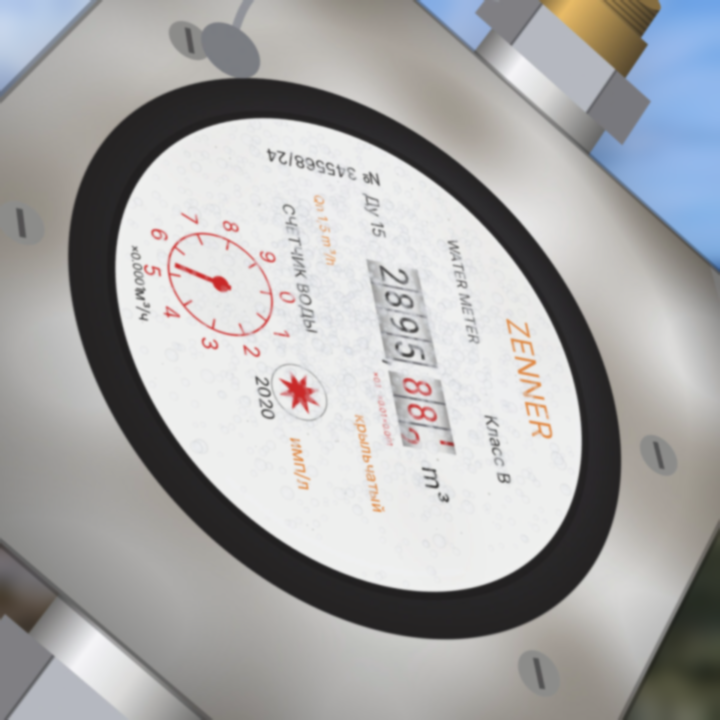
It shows {"value": 2895.8815, "unit": "m³"}
